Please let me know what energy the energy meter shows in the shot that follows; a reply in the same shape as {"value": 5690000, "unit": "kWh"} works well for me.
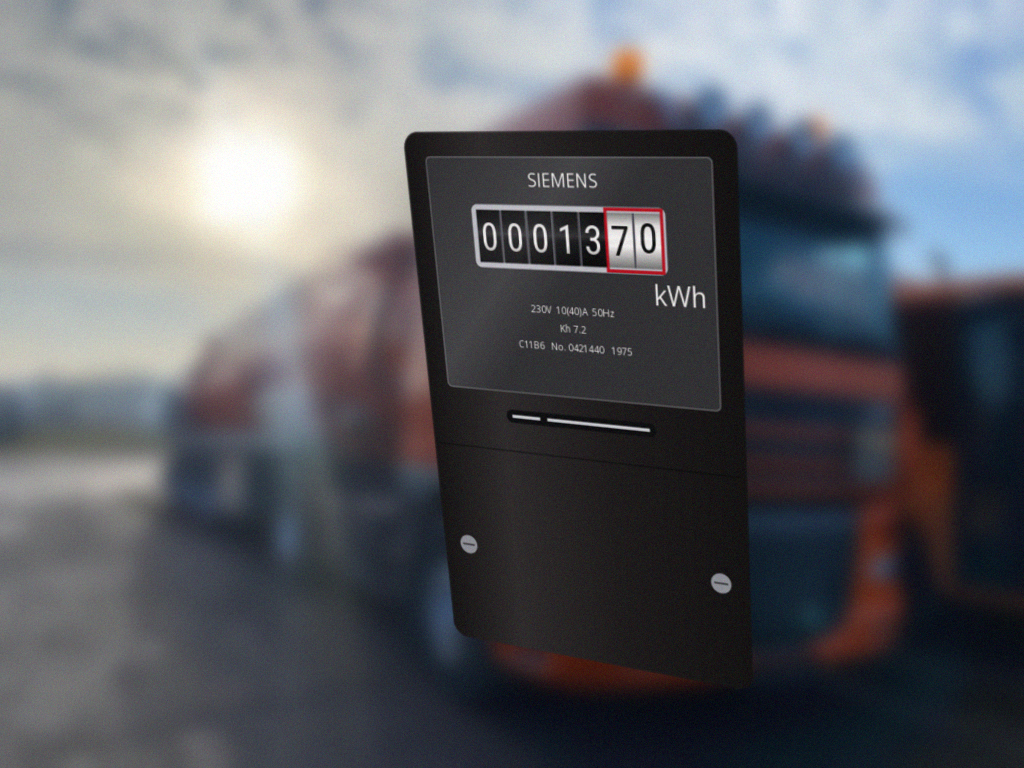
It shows {"value": 13.70, "unit": "kWh"}
